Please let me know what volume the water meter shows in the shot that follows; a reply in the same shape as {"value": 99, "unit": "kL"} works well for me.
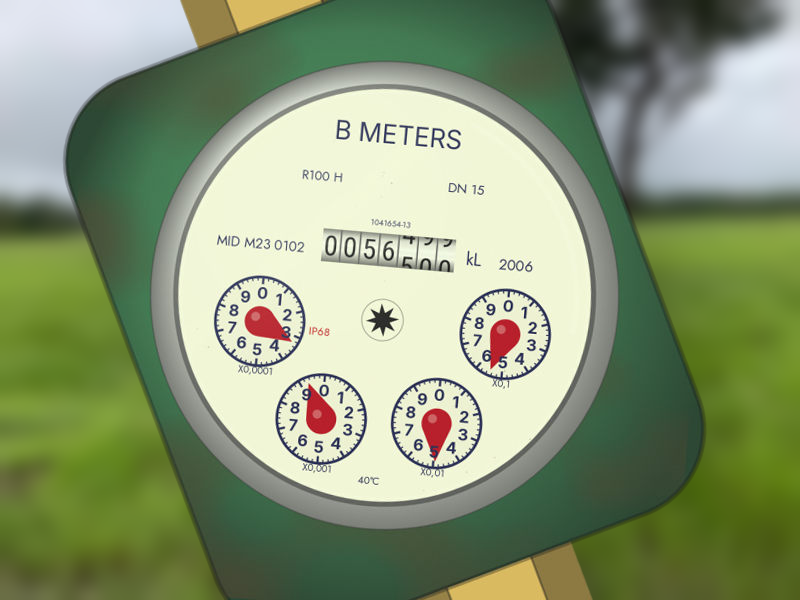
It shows {"value": 56499.5493, "unit": "kL"}
